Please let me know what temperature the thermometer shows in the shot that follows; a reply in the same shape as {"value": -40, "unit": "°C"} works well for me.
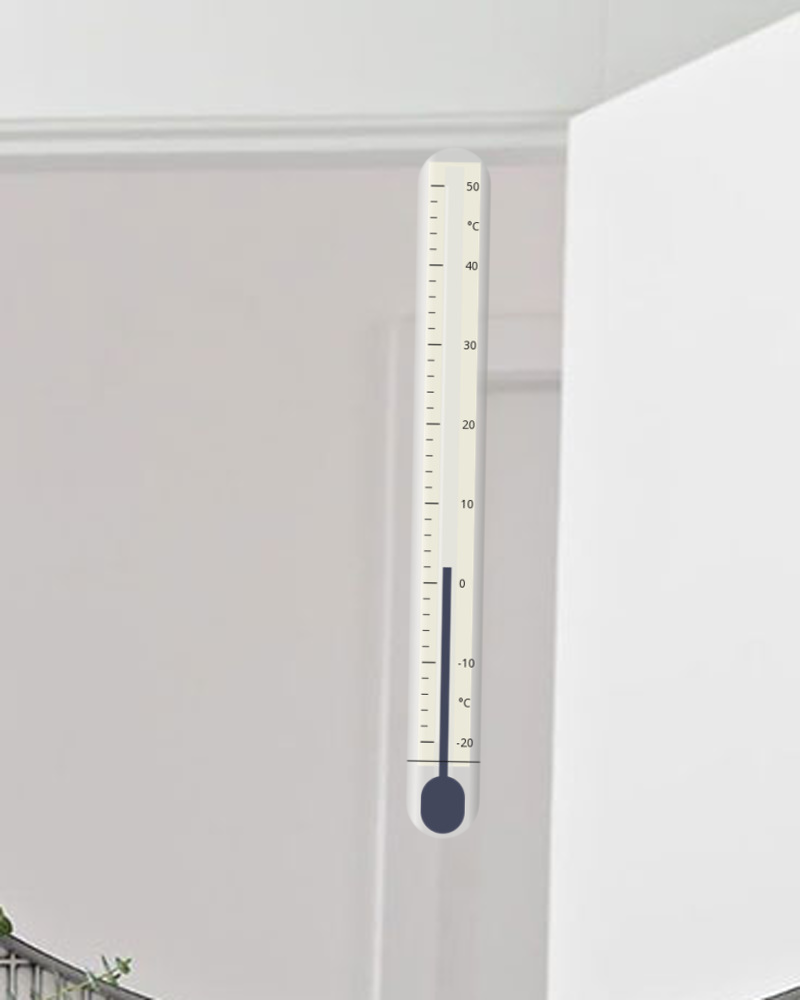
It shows {"value": 2, "unit": "°C"}
